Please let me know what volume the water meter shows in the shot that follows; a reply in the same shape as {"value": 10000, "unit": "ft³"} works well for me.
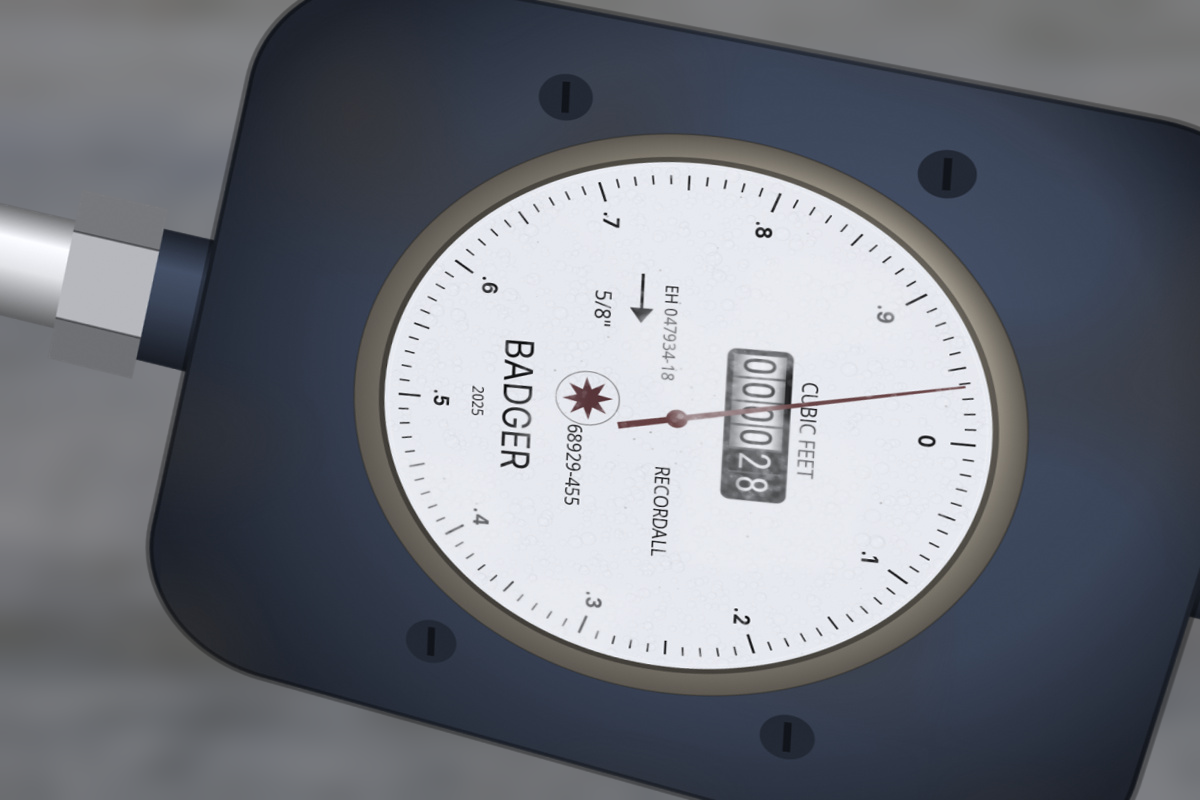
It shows {"value": 27.96, "unit": "ft³"}
